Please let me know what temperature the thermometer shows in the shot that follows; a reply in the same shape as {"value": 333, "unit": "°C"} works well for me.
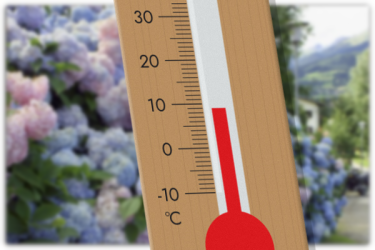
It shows {"value": 9, "unit": "°C"}
